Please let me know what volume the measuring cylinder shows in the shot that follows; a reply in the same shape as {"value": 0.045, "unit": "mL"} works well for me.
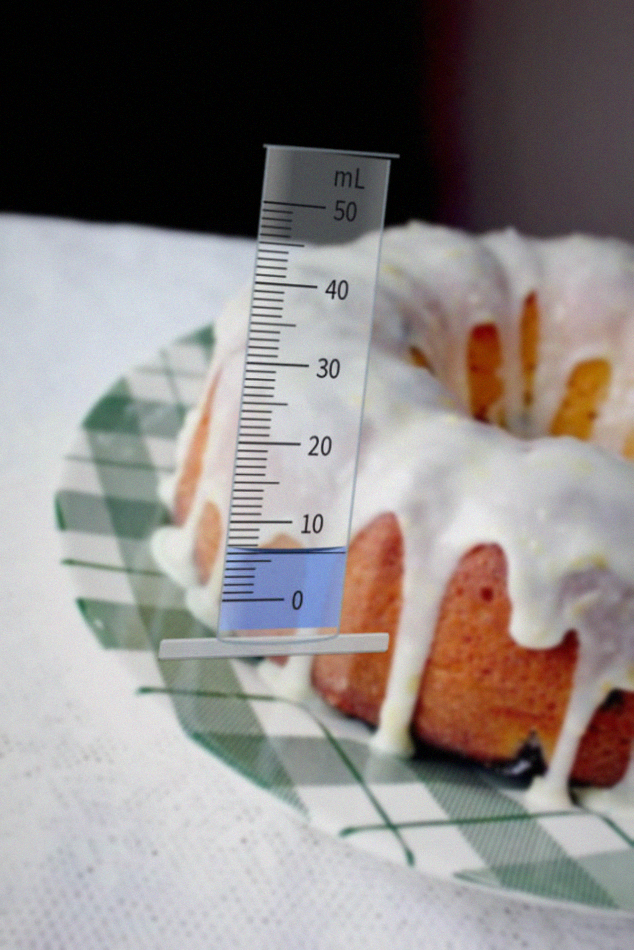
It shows {"value": 6, "unit": "mL"}
